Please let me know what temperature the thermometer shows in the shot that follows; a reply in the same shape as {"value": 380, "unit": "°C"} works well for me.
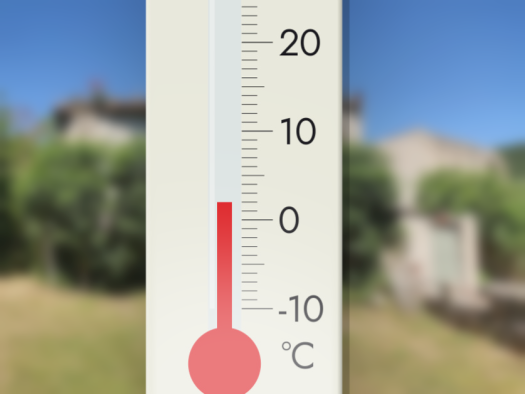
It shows {"value": 2, "unit": "°C"}
